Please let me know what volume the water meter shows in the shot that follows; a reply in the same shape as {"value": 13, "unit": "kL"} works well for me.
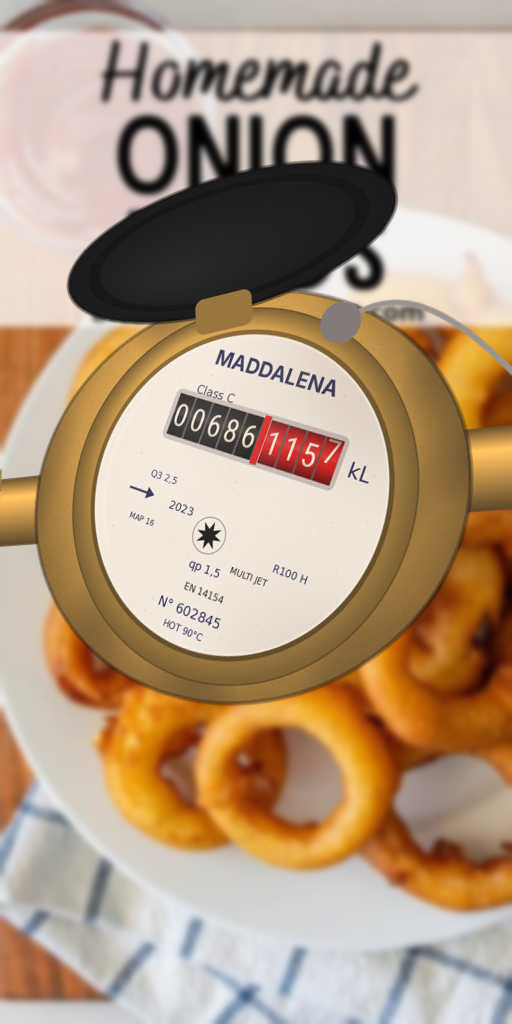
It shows {"value": 686.1157, "unit": "kL"}
